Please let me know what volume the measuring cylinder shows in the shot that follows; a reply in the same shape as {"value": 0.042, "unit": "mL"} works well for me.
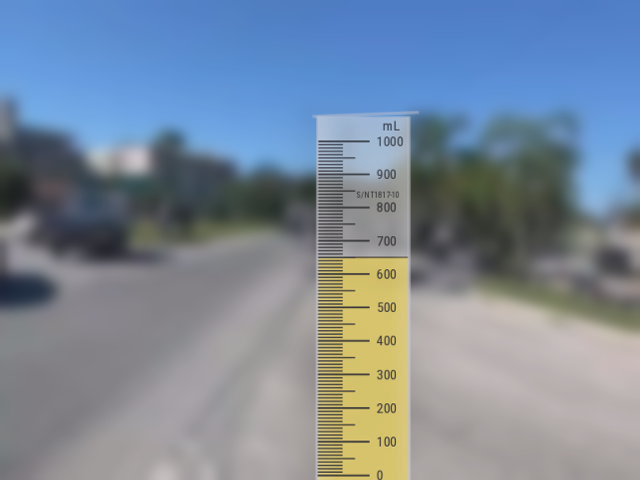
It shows {"value": 650, "unit": "mL"}
